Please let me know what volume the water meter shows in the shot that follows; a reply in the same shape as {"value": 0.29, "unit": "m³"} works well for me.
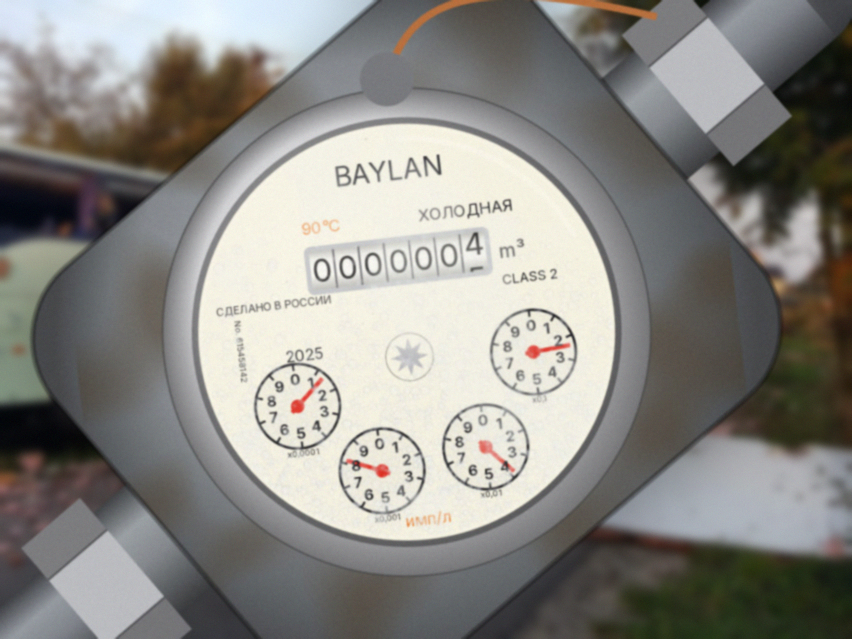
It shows {"value": 4.2381, "unit": "m³"}
